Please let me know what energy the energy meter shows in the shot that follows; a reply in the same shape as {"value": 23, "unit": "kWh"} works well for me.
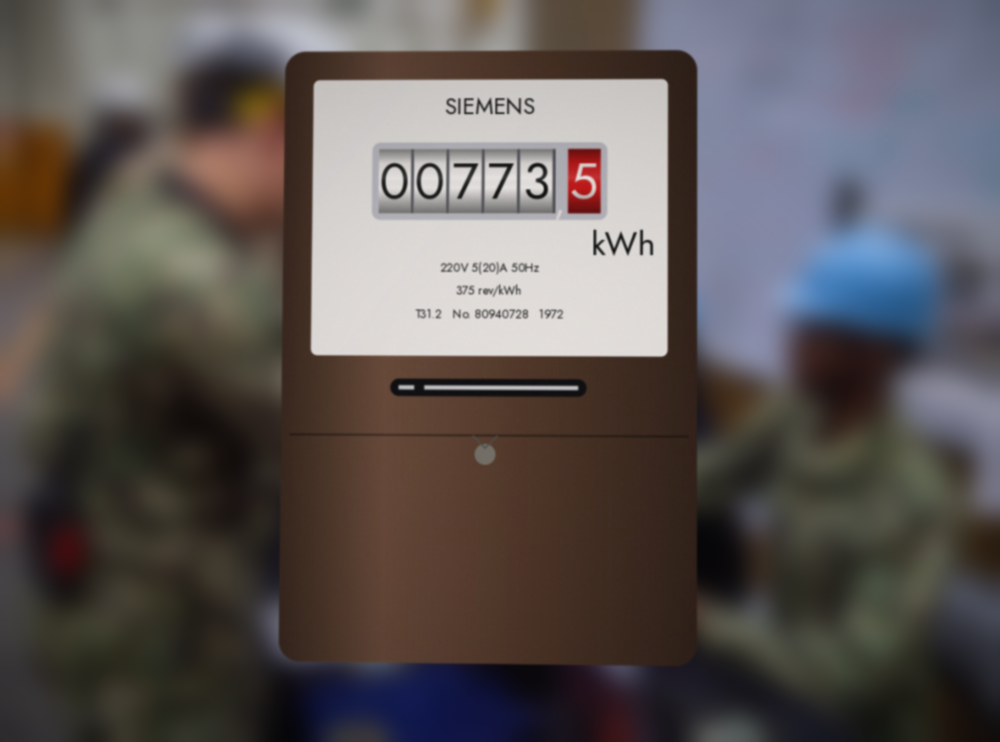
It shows {"value": 773.5, "unit": "kWh"}
